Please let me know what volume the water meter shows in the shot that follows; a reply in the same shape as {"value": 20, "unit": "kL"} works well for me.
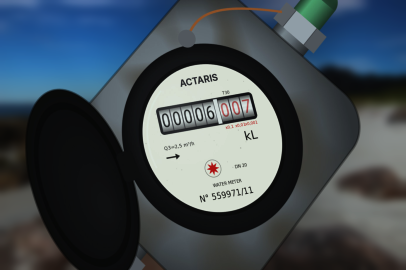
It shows {"value": 6.007, "unit": "kL"}
